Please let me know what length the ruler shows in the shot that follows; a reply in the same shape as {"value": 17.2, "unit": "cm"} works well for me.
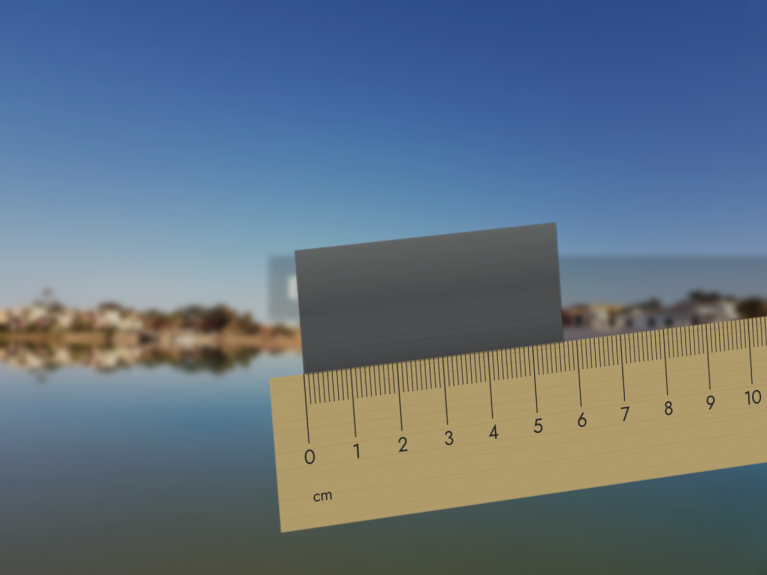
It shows {"value": 5.7, "unit": "cm"}
